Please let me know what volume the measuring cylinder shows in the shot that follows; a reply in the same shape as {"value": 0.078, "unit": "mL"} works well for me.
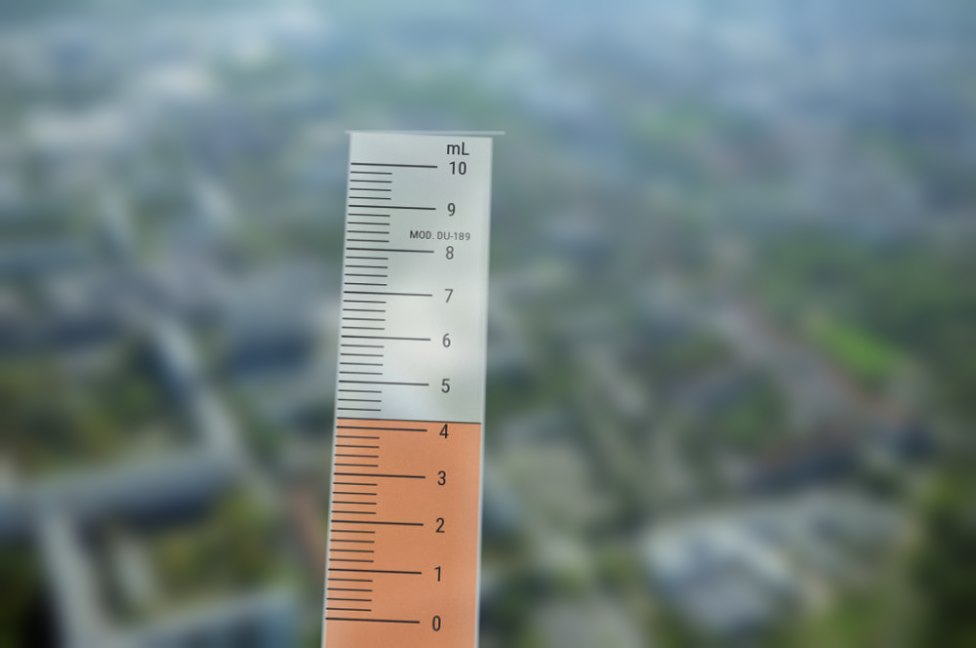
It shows {"value": 4.2, "unit": "mL"}
